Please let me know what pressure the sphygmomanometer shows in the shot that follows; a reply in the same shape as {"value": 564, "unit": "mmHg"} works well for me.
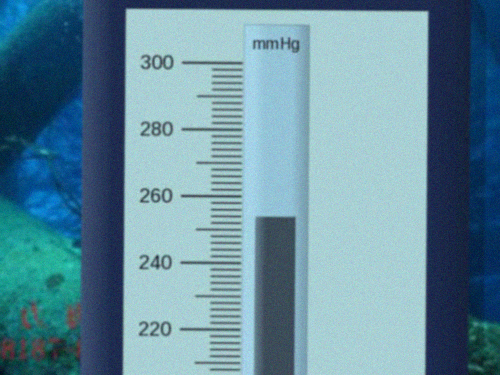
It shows {"value": 254, "unit": "mmHg"}
